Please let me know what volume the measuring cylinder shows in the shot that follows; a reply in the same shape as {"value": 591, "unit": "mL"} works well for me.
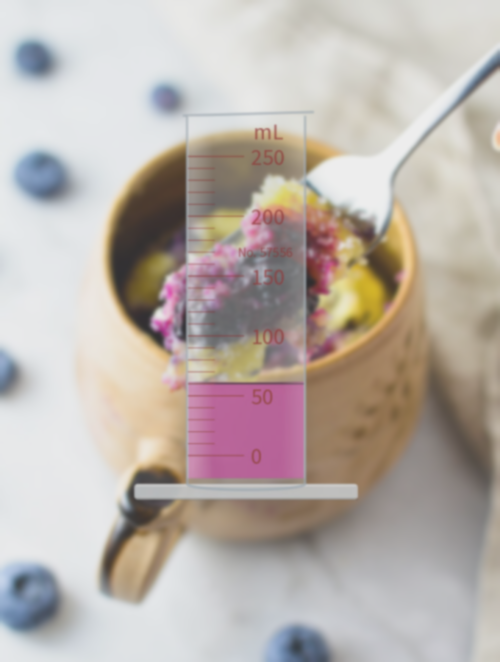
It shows {"value": 60, "unit": "mL"}
